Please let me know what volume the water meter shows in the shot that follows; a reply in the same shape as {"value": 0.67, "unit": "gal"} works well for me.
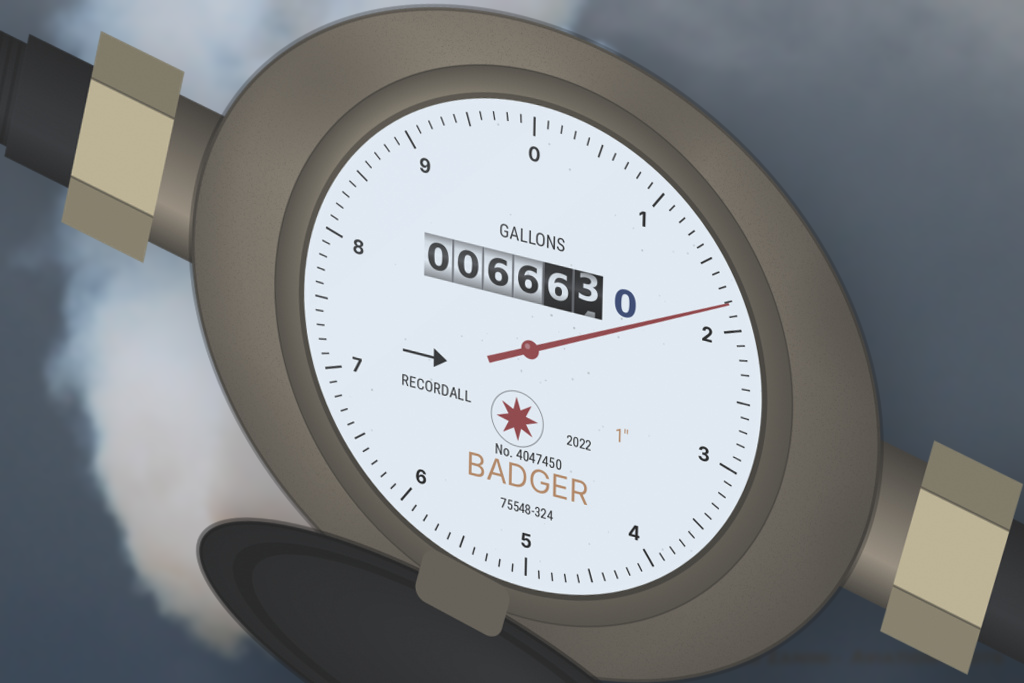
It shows {"value": 66631.8, "unit": "gal"}
